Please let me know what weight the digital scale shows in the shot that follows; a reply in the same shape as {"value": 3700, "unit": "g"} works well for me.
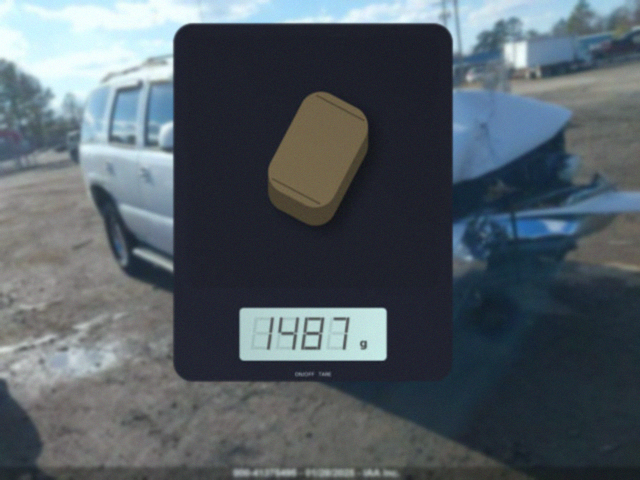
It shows {"value": 1487, "unit": "g"}
